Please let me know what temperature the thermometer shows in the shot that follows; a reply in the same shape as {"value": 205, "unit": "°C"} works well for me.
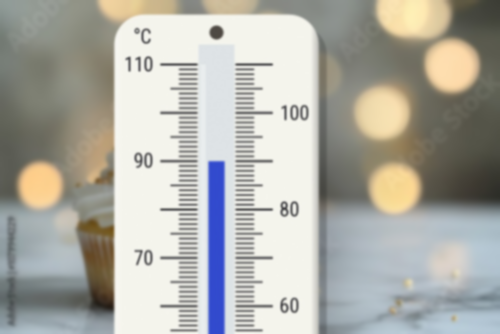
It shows {"value": 90, "unit": "°C"}
